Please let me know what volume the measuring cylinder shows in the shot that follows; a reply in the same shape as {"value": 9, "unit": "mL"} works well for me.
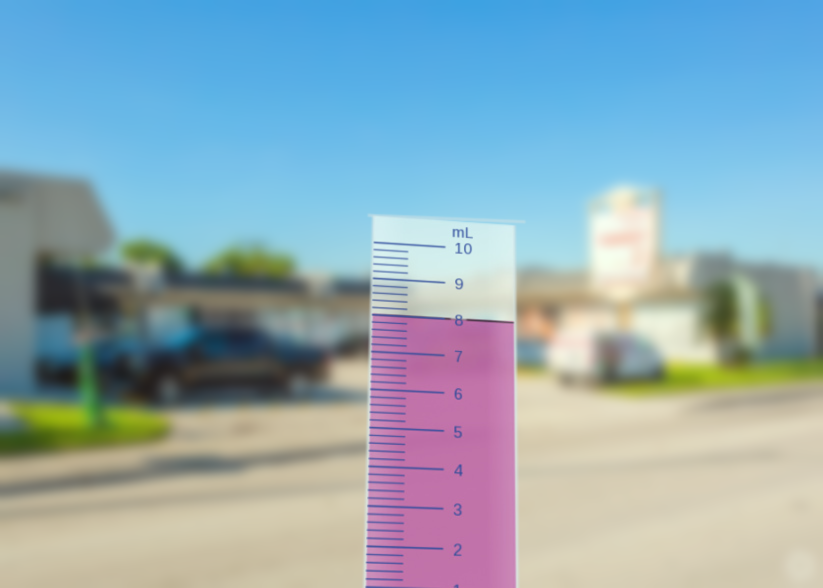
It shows {"value": 8, "unit": "mL"}
